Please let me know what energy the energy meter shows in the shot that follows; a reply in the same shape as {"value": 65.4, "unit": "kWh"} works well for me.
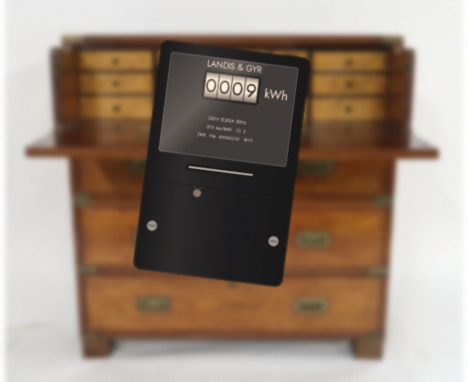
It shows {"value": 9, "unit": "kWh"}
